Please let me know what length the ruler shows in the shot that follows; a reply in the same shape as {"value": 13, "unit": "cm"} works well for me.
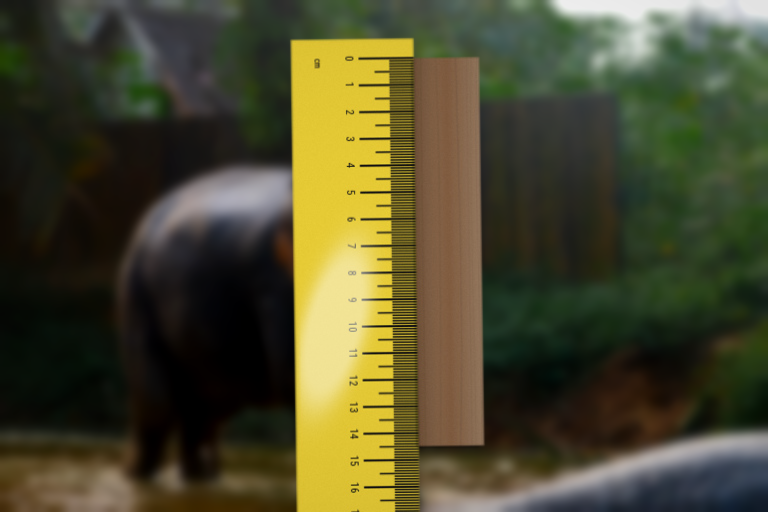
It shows {"value": 14.5, "unit": "cm"}
